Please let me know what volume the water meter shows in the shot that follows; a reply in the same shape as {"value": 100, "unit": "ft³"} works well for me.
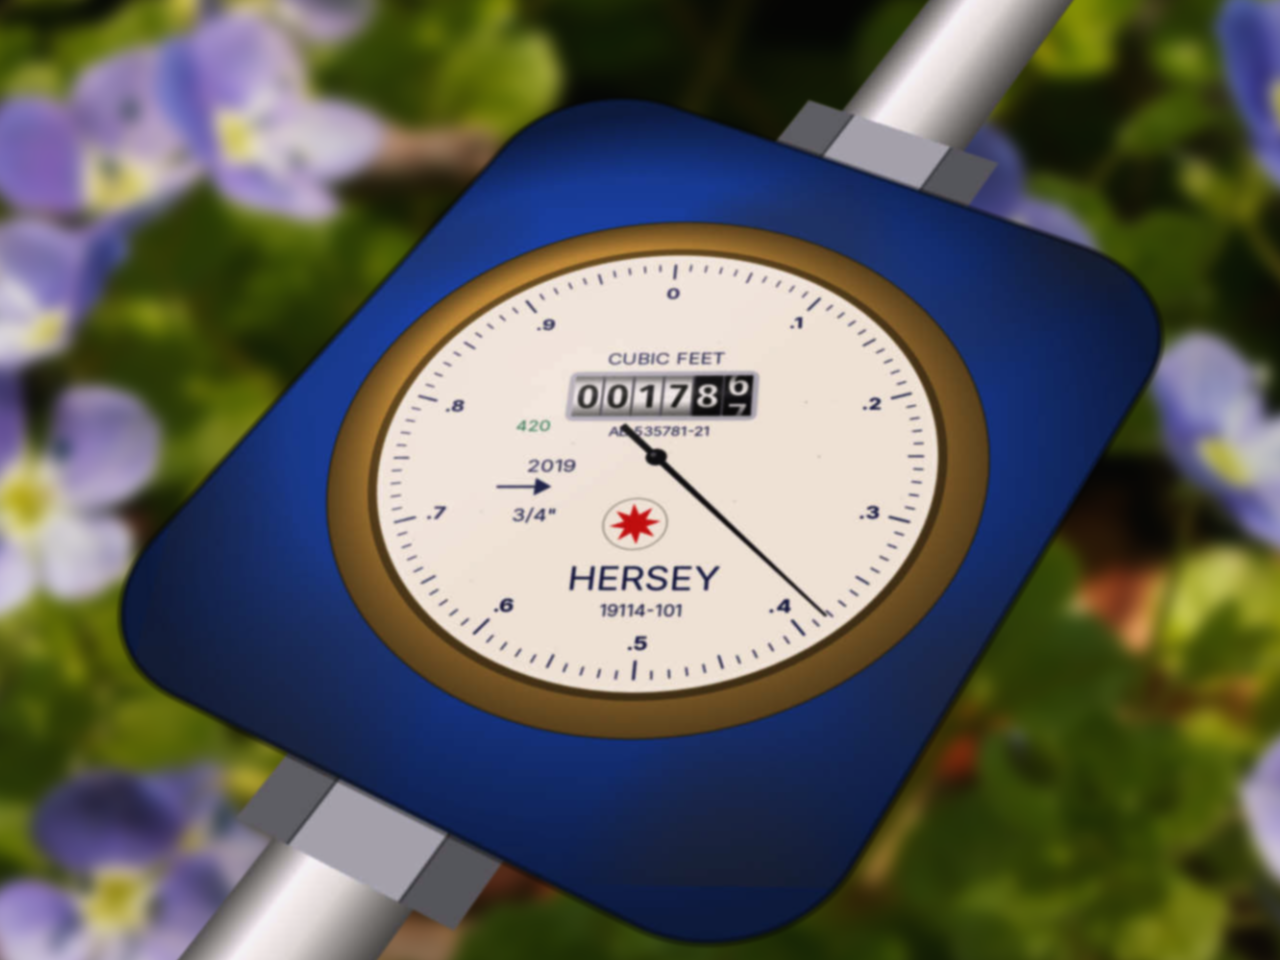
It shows {"value": 1786.38, "unit": "ft³"}
